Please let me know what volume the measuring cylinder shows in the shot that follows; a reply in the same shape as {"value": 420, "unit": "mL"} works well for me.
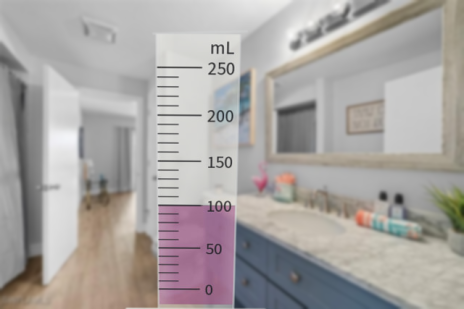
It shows {"value": 100, "unit": "mL"}
